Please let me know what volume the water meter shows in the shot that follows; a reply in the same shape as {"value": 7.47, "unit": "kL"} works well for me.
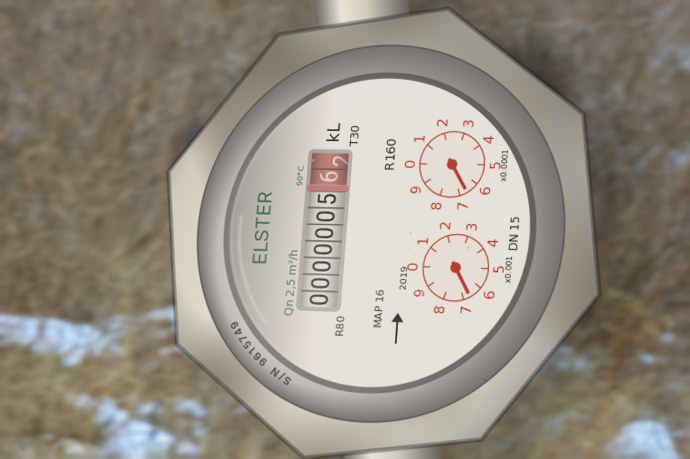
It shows {"value": 5.6166, "unit": "kL"}
